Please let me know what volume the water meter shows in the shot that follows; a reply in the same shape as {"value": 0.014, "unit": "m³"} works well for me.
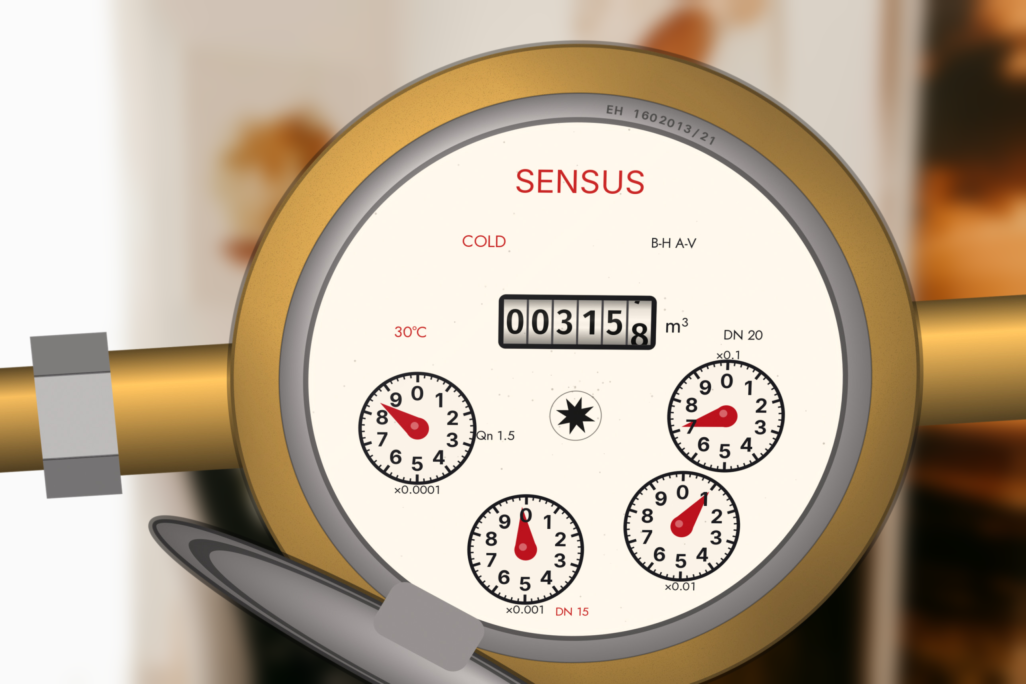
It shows {"value": 3157.7098, "unit": "m³"}
